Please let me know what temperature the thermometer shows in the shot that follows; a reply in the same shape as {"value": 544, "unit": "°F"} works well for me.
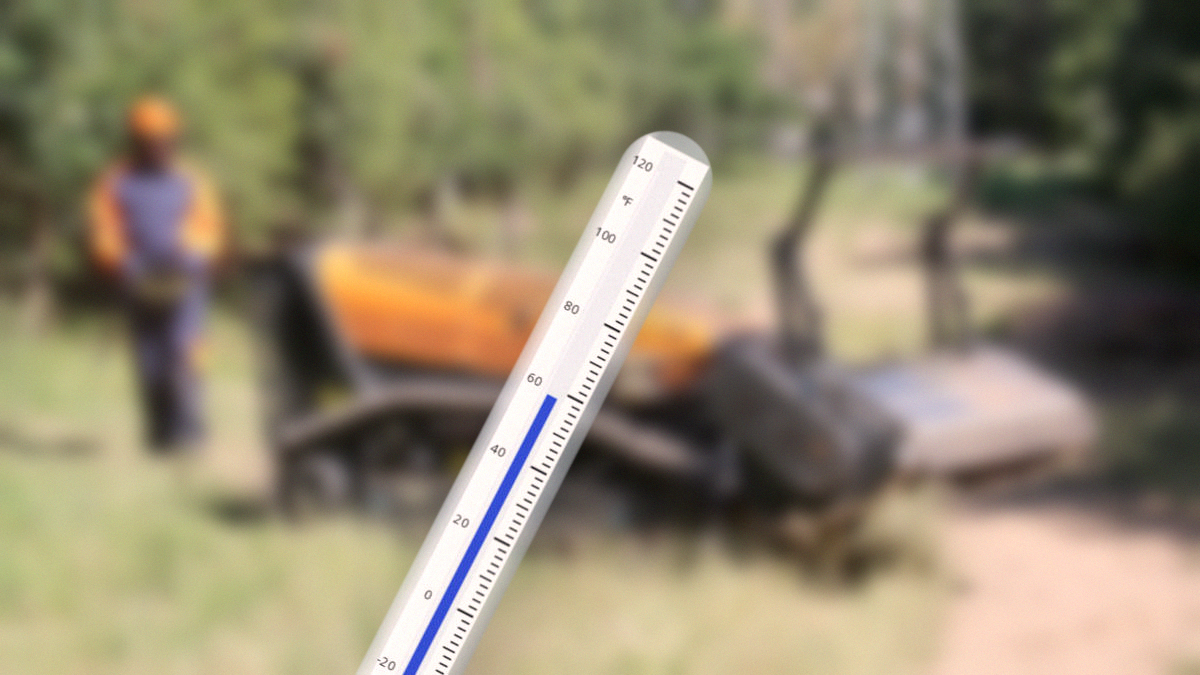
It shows {"value": 58, "unit": "°F"}
